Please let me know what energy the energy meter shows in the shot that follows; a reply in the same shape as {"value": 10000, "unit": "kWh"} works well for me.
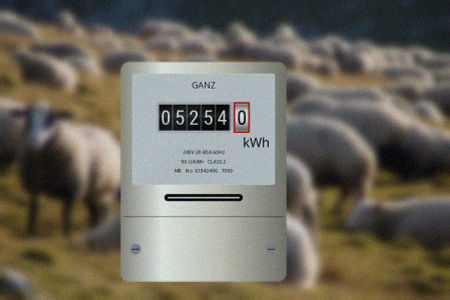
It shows {"value": 5254.0, "unit": "kWh"}
